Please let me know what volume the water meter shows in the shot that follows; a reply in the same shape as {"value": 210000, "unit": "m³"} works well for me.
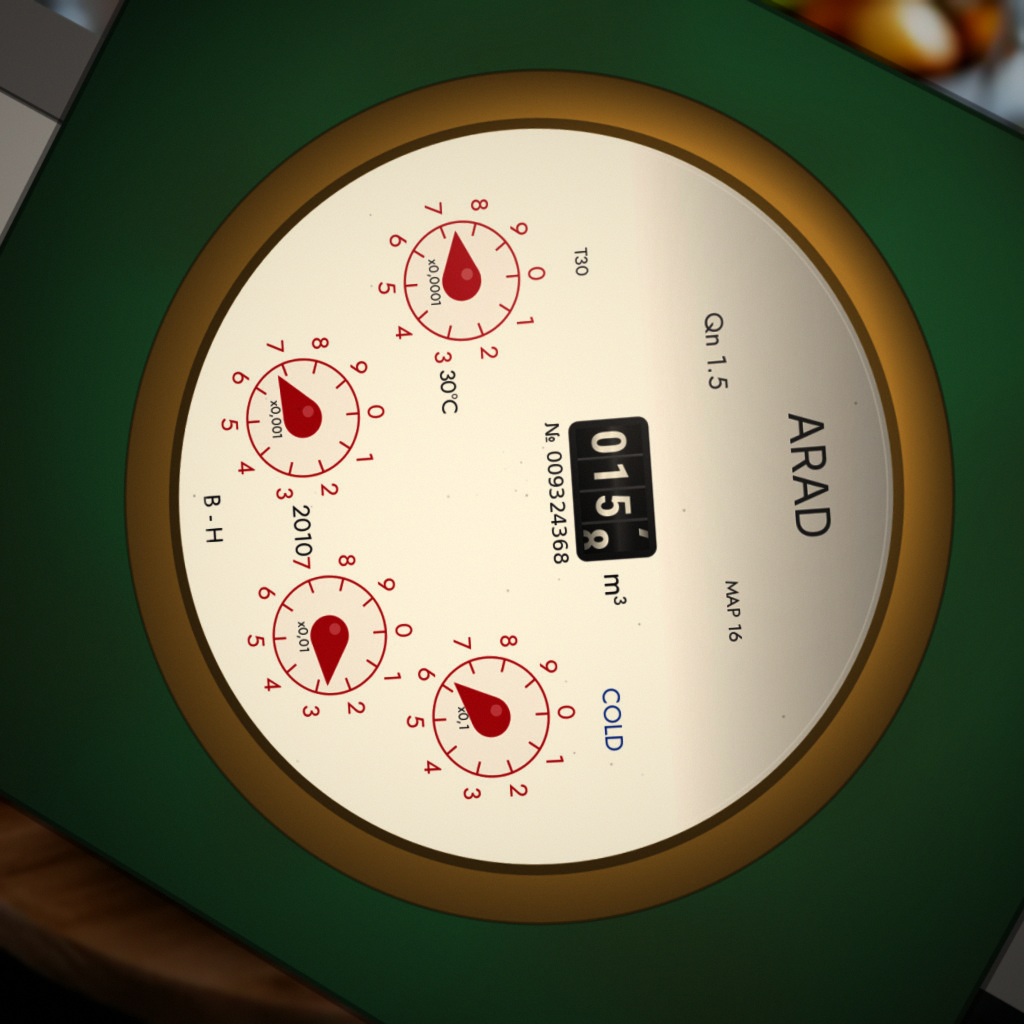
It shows {"value": 157.6267, "unit": "m³"}
